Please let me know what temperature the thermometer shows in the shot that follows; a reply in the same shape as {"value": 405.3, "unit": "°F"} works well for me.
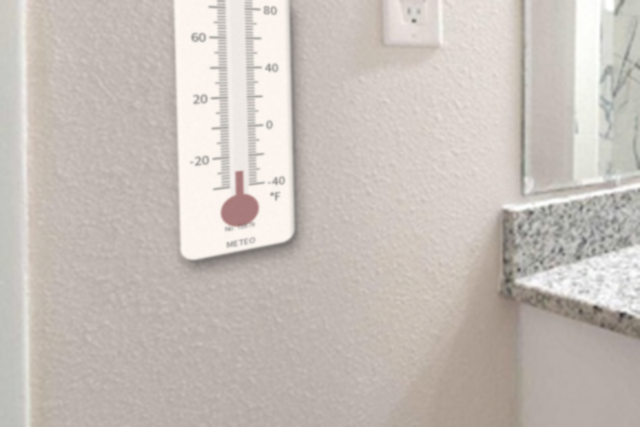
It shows {"value": -30, "unit": "°F"}
